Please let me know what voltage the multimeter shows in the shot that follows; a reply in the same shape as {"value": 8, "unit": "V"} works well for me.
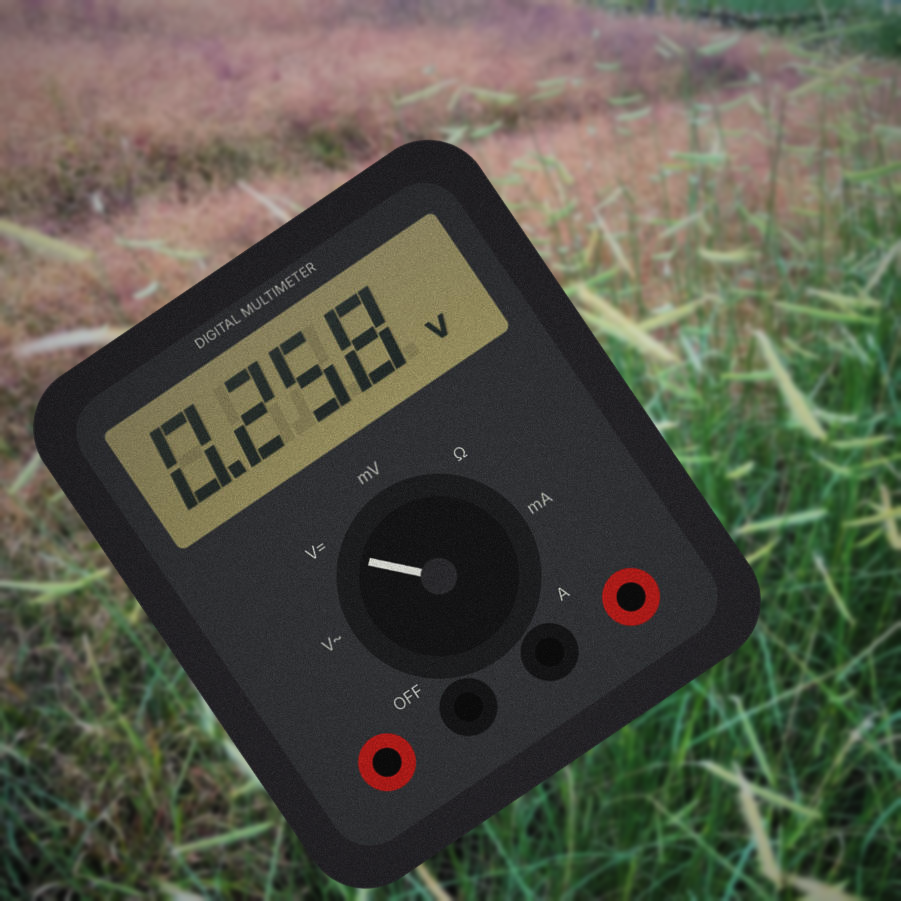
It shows {"value": 0.258, "unit": "V"}
